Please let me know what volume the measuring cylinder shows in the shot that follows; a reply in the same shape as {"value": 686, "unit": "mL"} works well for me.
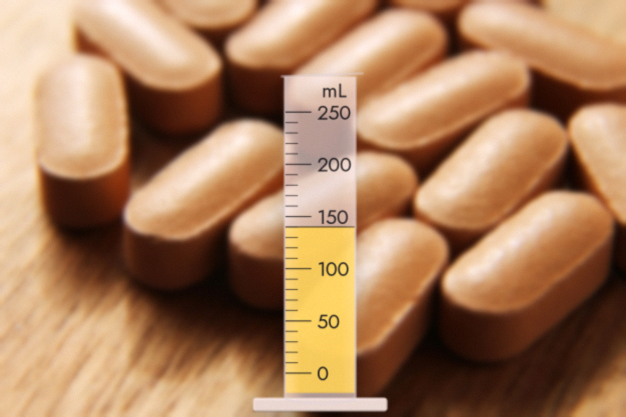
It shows {"value": 140, "unit": "mL"}
